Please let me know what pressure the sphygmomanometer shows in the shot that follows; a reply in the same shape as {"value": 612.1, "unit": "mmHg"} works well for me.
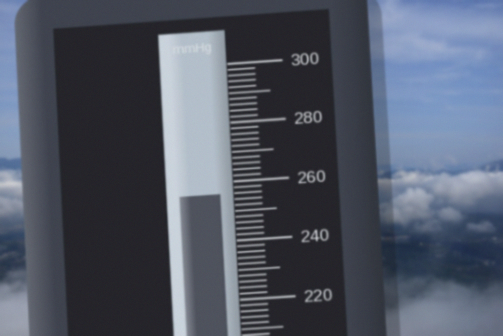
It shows {"value": 256, "unit": "mmHg"}
